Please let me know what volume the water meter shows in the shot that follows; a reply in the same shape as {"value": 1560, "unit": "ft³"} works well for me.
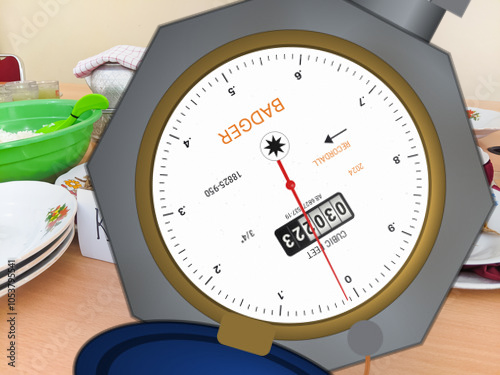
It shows {"value": 30223.01, "unit": "ft³"}
